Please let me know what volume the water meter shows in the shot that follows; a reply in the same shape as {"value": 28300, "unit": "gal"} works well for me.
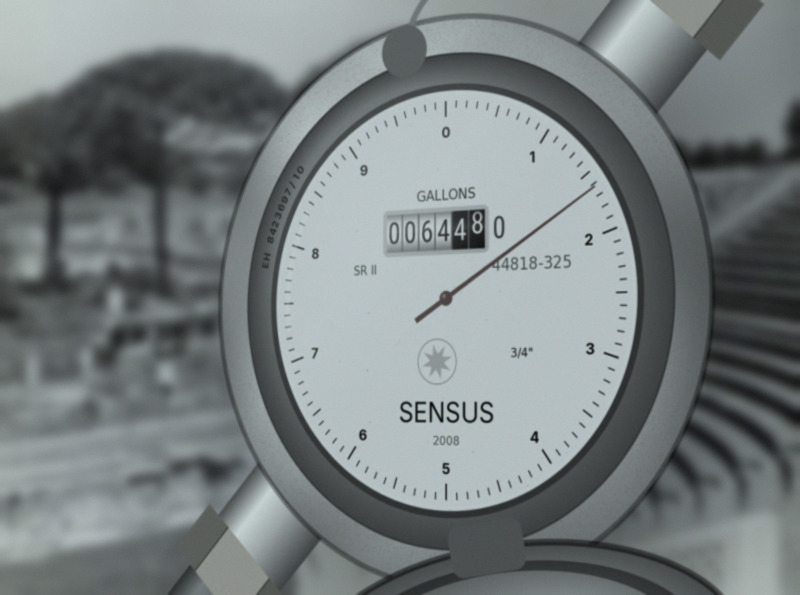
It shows {"value": 64481.6, "unit": "gal"}
